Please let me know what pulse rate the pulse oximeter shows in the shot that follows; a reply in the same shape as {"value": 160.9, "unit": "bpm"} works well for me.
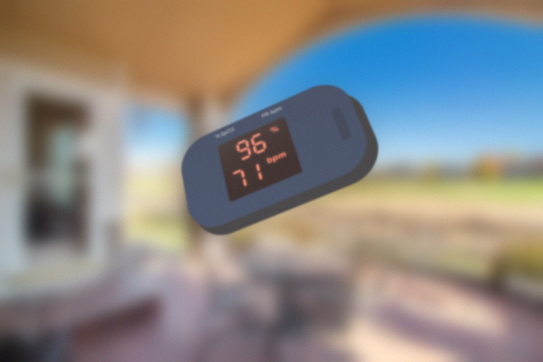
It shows {"value": 71, "unit": "bpm"}
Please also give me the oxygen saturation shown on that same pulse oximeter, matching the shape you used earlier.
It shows {"value": 96, "unit": "%"}
